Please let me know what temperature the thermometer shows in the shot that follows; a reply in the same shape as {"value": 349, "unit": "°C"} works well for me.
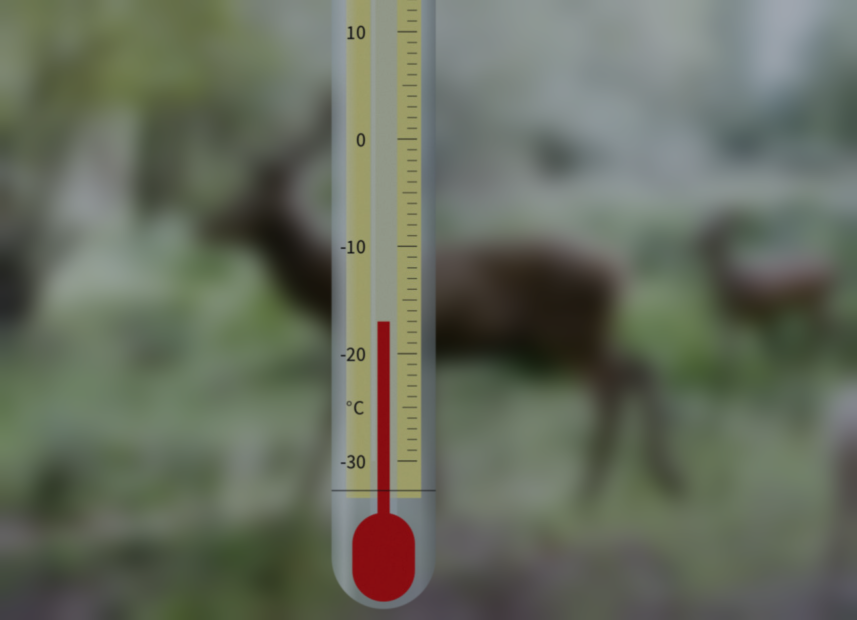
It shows {"value": -17, "unit": "°C"}
